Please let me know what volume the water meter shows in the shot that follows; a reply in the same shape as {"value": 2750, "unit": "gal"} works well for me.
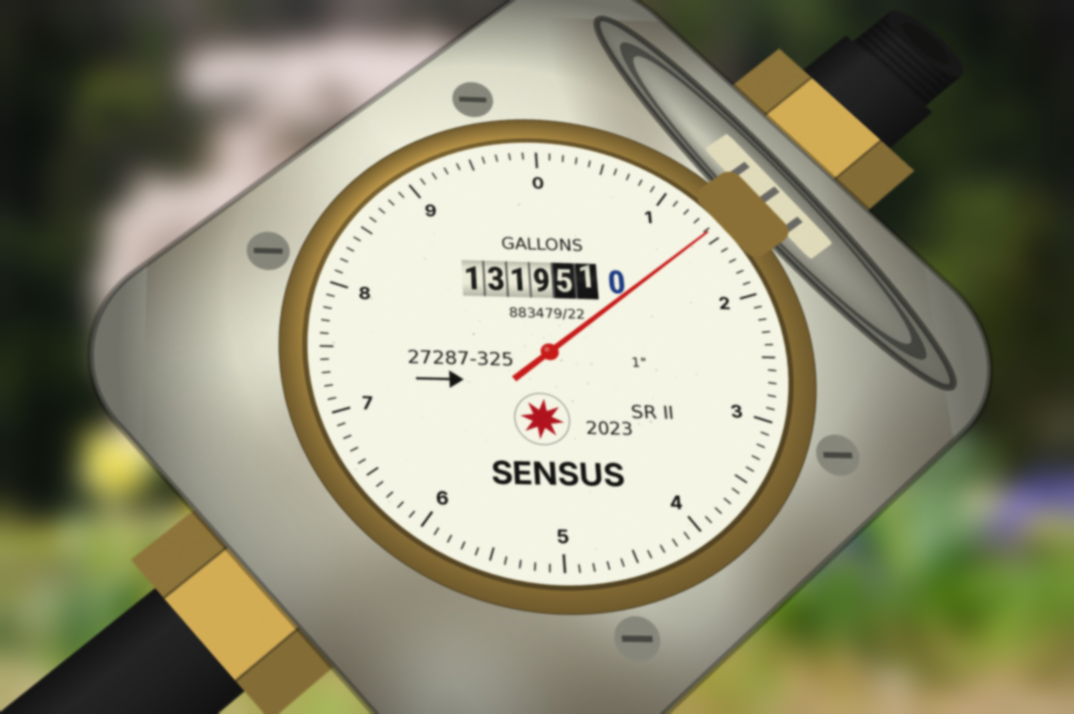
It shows {"value": 1319511.4, "unit": "gal"}
